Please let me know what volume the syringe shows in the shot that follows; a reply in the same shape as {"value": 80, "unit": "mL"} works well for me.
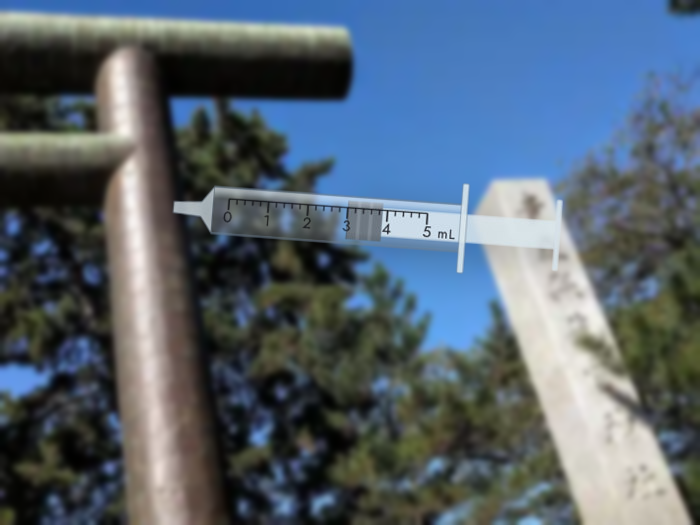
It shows {"value": 3, "unit": "mL"}
